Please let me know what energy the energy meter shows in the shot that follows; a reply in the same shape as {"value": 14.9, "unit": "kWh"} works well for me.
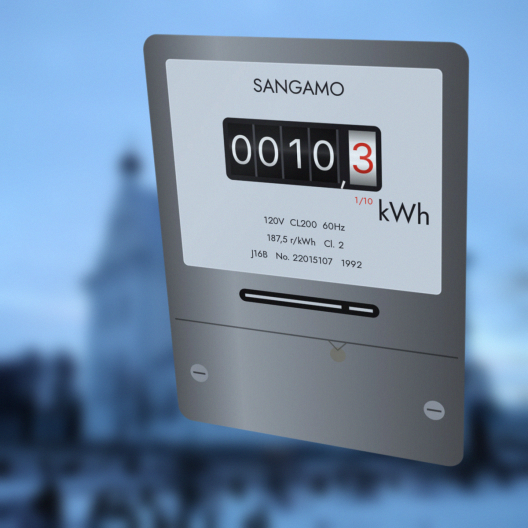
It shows {"value": 10.3, "unit": "kWh"}
